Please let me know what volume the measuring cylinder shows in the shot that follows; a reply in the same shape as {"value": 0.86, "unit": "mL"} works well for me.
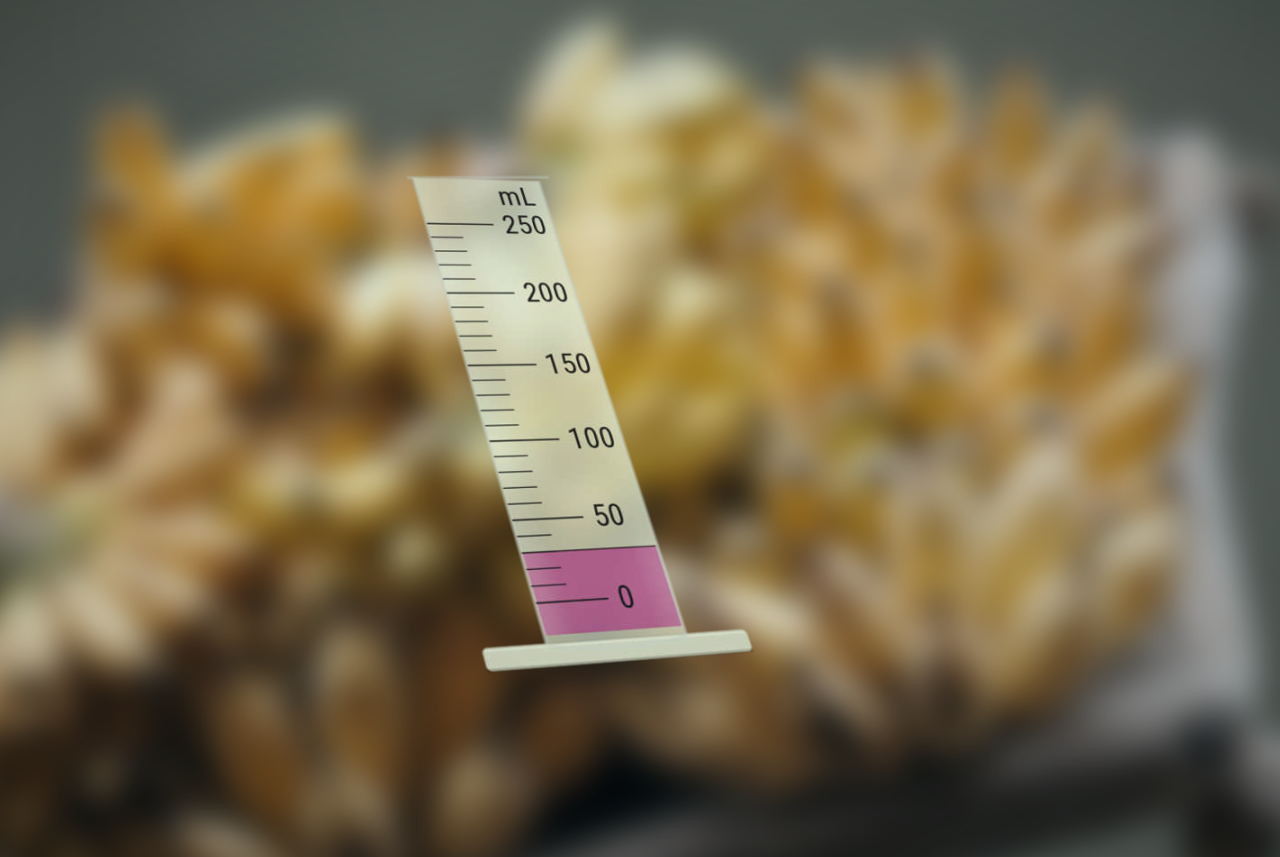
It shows {"value": 30, "unit": "mL"}
